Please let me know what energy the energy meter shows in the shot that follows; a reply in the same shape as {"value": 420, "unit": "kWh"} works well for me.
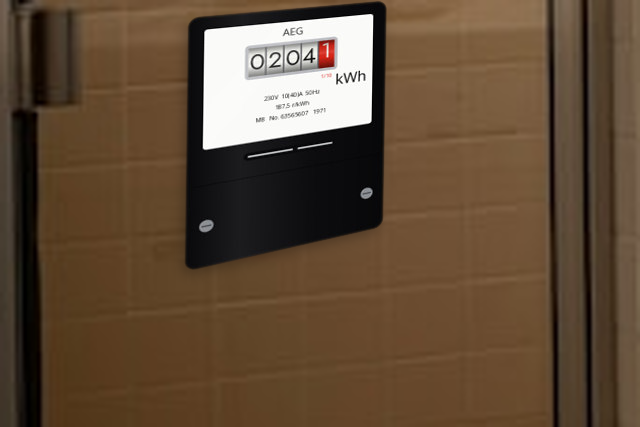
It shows {"value": 204.1, "unit": "kWh"}
